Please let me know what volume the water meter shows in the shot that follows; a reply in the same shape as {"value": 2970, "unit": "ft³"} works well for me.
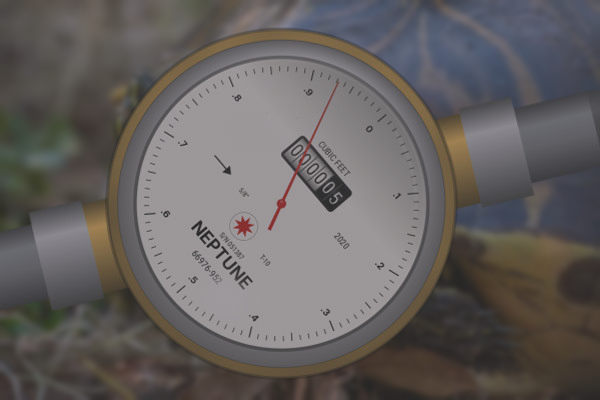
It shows {"value": 4.93, "unit": "ft³"}
